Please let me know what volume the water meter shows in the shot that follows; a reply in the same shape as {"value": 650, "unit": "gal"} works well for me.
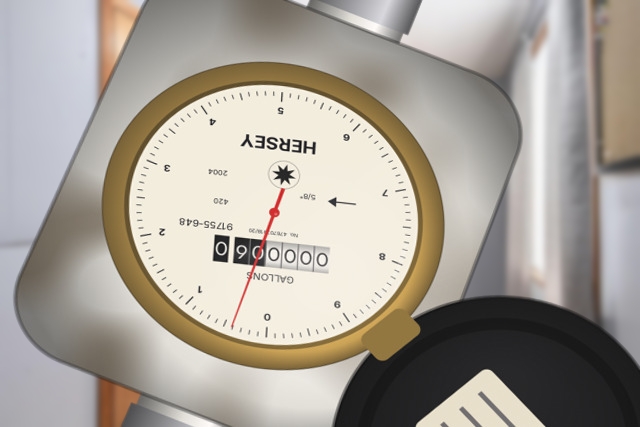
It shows {"value": 60.4, "unit": "gal"}
